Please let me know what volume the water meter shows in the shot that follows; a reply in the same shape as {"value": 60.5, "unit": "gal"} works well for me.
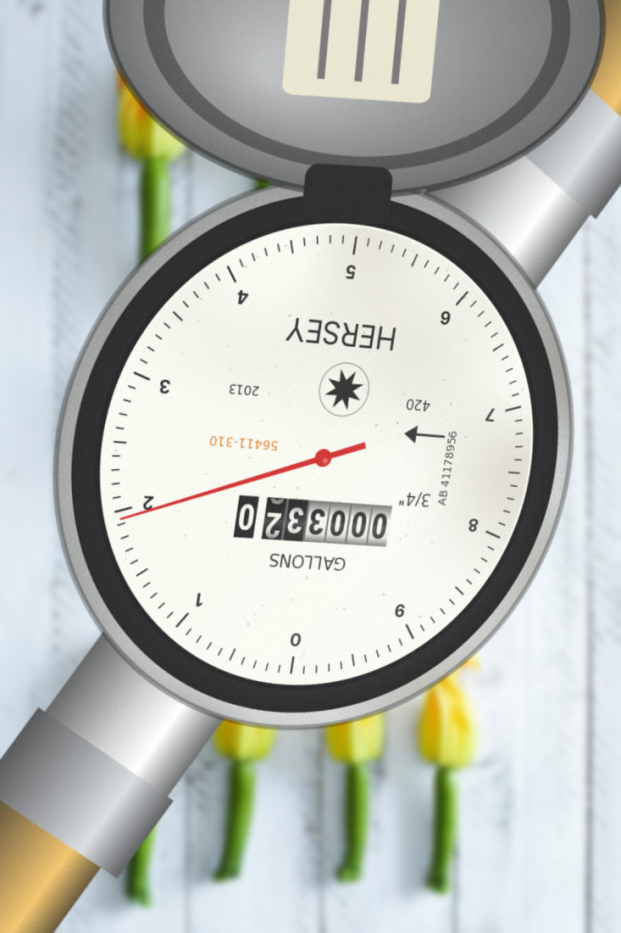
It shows {"value": 3321.9, "unit": "gal"}
